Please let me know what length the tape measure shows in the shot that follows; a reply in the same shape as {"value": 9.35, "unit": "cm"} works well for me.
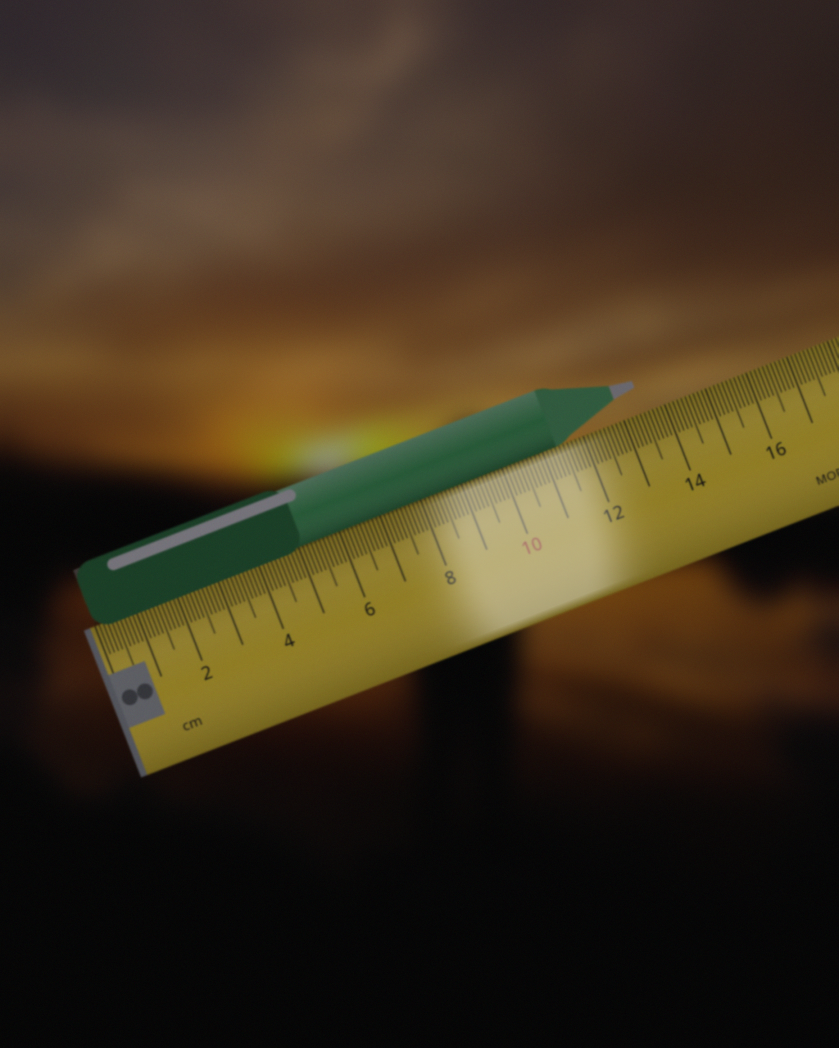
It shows {"value": 13.5, "unit": "cm"}
